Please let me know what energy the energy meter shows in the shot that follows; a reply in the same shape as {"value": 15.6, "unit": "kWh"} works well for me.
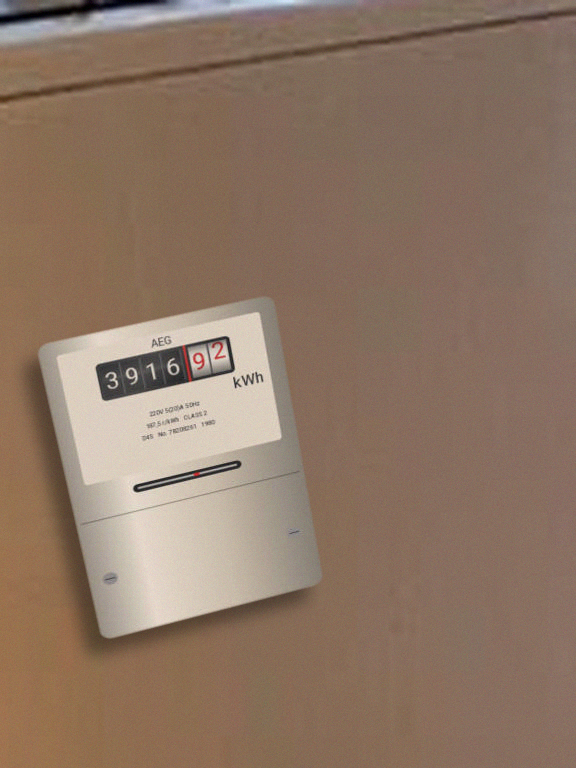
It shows {"value": 3916.92, "unit": "kWh"}
